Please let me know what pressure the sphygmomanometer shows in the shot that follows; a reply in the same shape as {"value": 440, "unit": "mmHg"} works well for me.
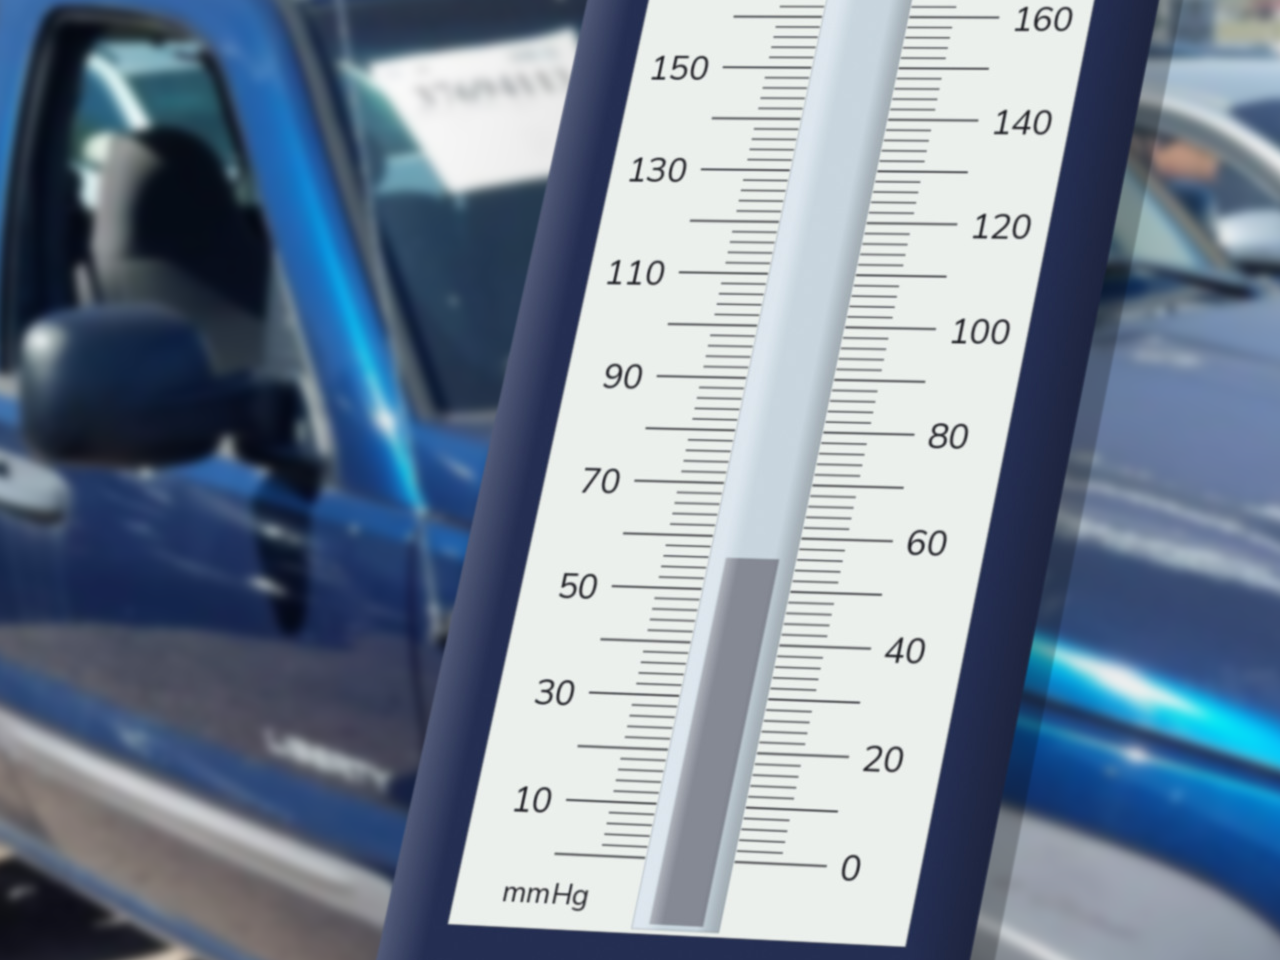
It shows {"value": 56, "unit": "mmHg"}
